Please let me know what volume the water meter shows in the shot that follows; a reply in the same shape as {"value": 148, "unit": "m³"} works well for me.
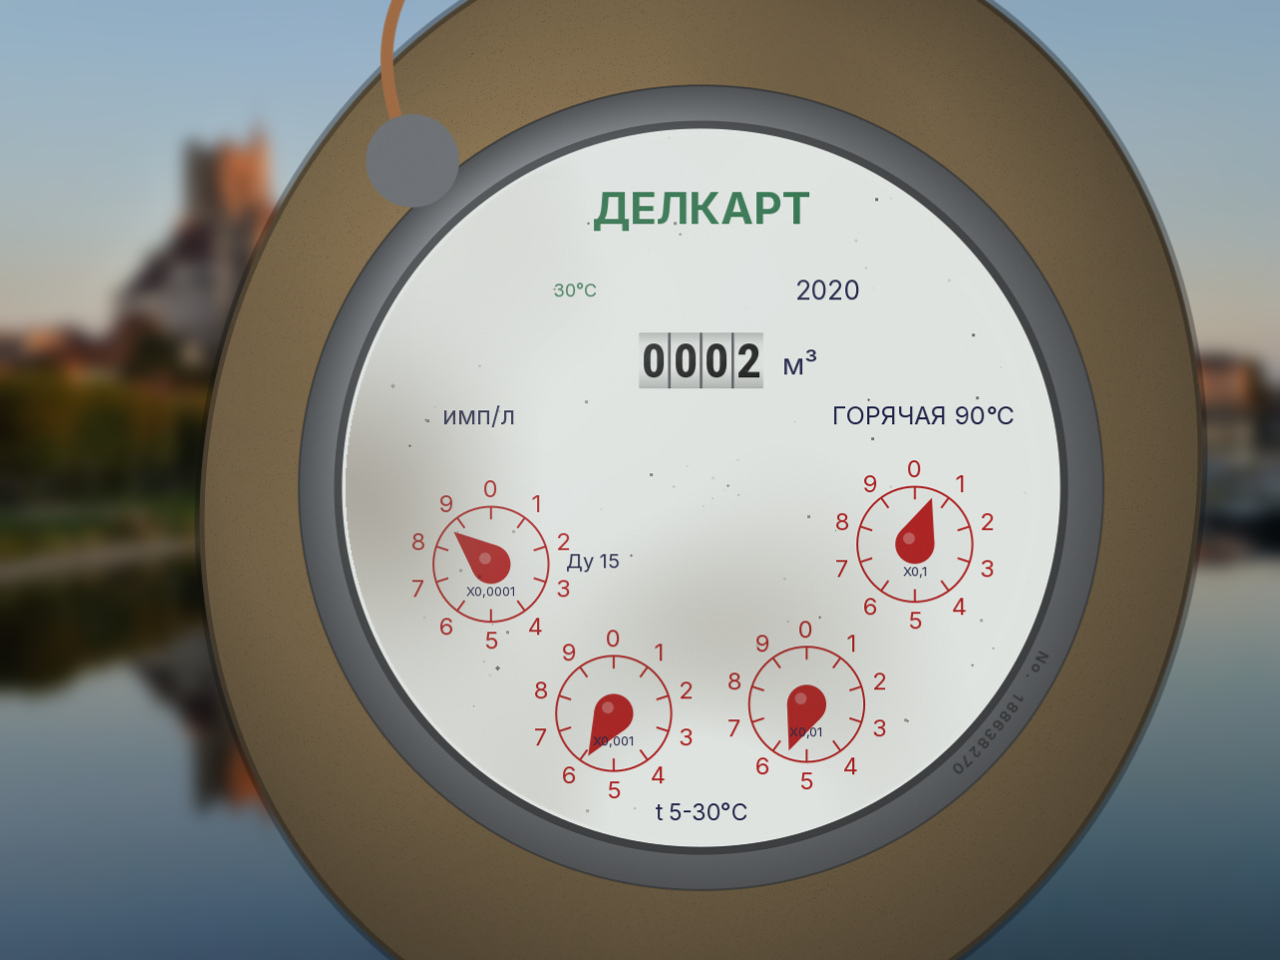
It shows {"value": 2.0558, "unit": "m³"}
